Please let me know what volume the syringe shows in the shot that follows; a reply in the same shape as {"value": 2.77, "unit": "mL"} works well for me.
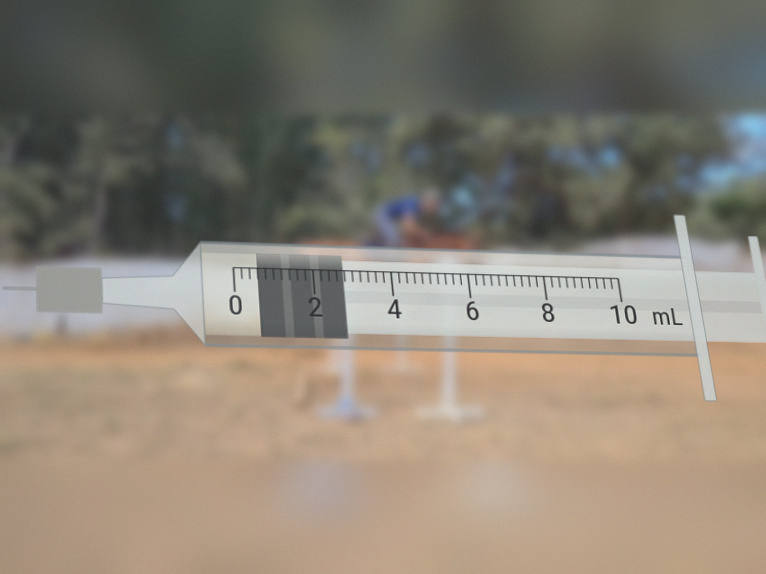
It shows {"value": 0.6, "unit": "mL"}
